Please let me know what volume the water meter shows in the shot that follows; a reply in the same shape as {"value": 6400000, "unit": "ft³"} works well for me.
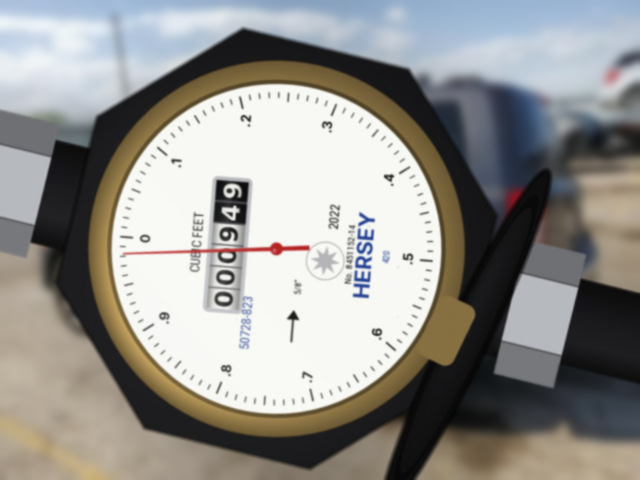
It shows {"value": 948.98, "unit": "ft³"}
